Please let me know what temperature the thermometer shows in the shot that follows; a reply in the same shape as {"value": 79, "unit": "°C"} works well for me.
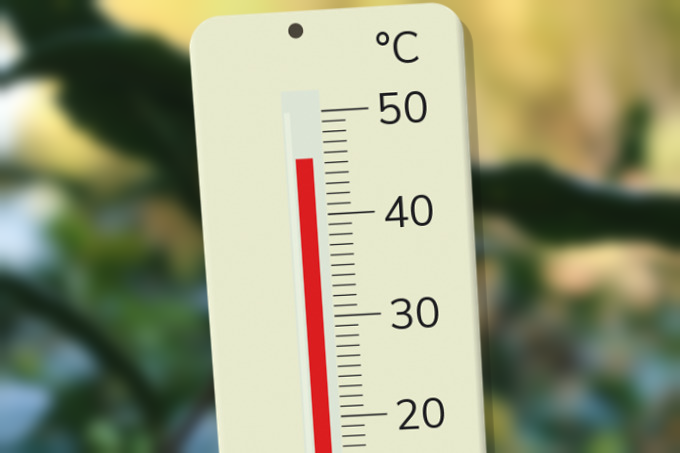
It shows {"value": 45.5, "unit": "°C"}
